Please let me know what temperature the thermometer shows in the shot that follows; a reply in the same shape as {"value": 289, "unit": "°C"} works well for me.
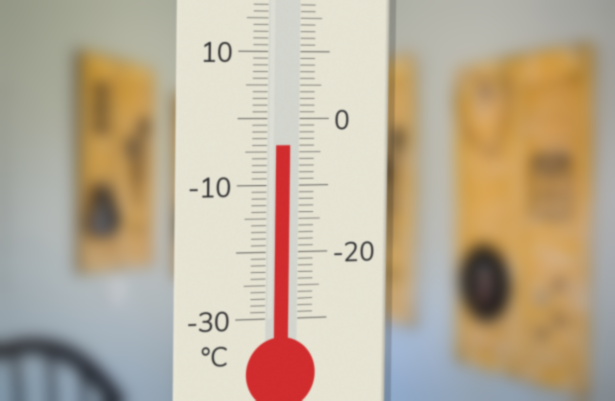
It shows {"value": -4, "unit": "°C"}
